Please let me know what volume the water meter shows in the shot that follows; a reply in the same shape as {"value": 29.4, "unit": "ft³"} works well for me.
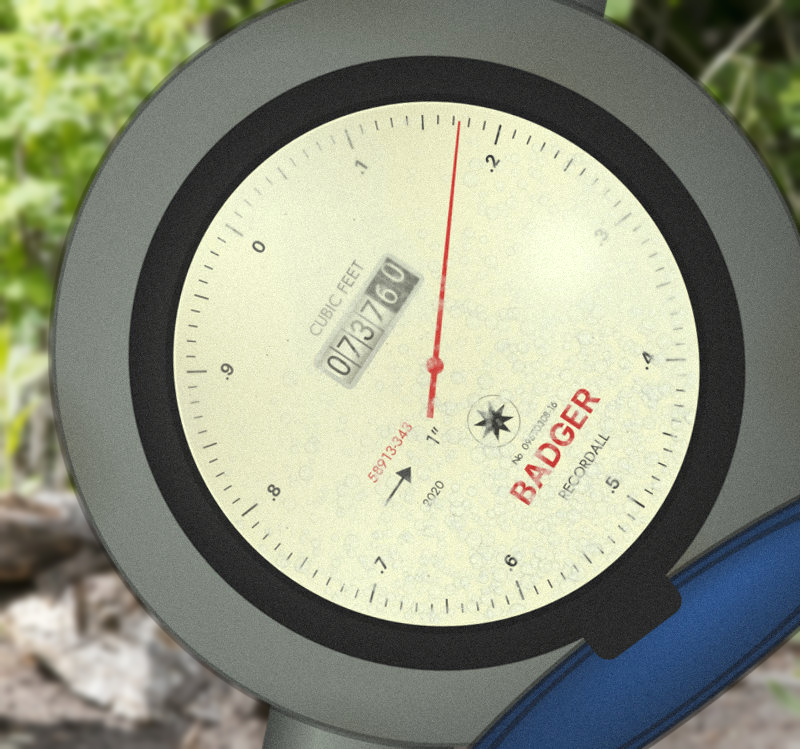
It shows {"value": 73760.17, "unit": "ft³"}
